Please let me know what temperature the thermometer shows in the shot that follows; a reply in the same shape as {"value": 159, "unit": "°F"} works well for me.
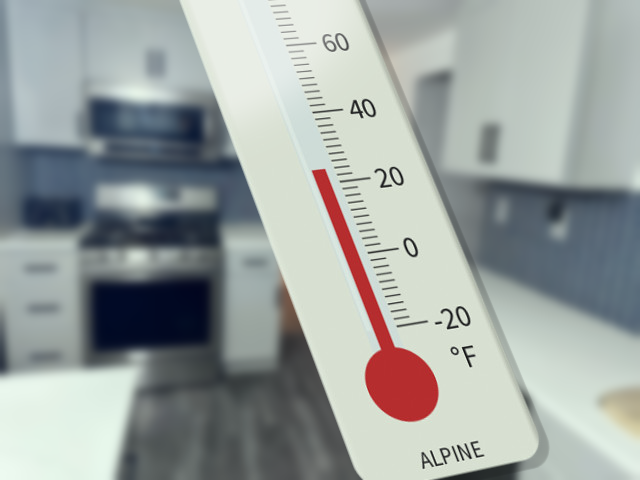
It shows {"value": 24, "unit": "°F"}
